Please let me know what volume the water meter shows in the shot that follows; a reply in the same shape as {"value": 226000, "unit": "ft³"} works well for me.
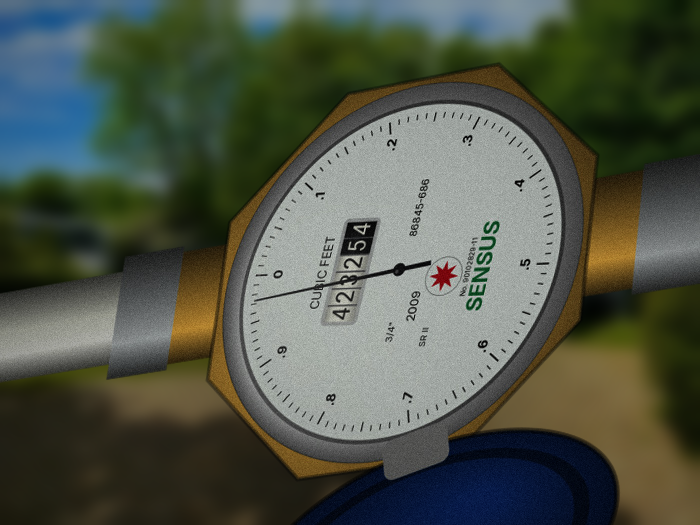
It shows {"value": 423253.97, "unit": "ft³"}
